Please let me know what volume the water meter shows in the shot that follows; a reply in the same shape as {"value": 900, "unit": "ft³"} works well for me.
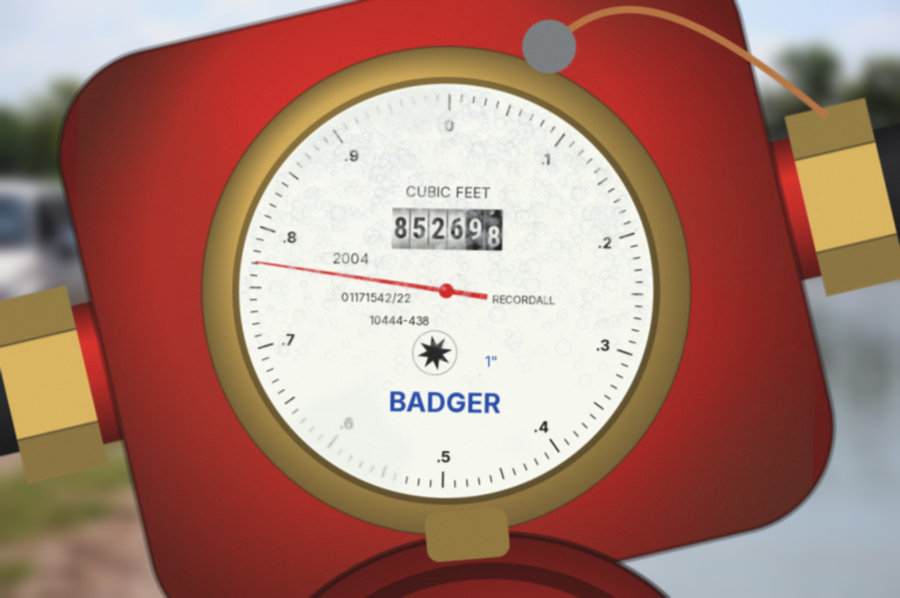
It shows {"value": 852697.77, "unit": "ft³"}
